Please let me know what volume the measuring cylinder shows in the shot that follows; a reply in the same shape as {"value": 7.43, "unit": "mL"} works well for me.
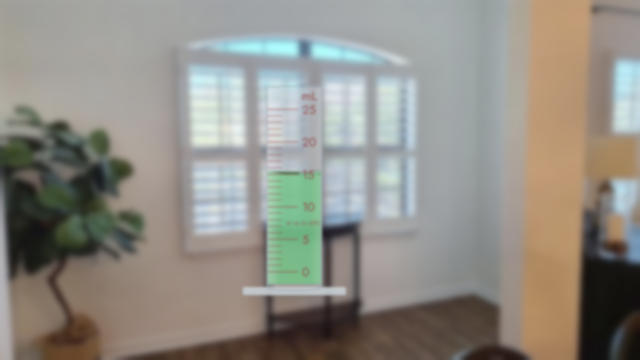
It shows {"value": 15, "unit": "mL"}
